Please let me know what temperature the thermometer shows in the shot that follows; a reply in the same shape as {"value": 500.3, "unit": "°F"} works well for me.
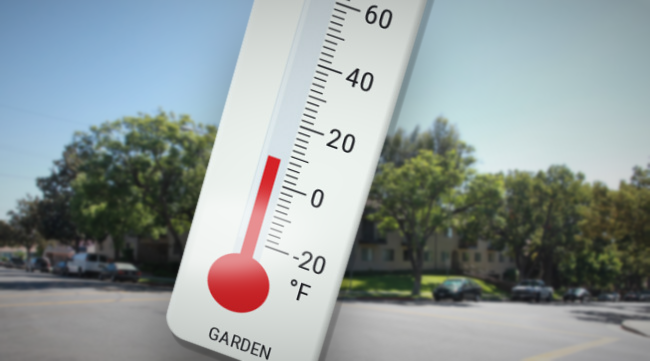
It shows {"value": 8, "unit": "°F"}
